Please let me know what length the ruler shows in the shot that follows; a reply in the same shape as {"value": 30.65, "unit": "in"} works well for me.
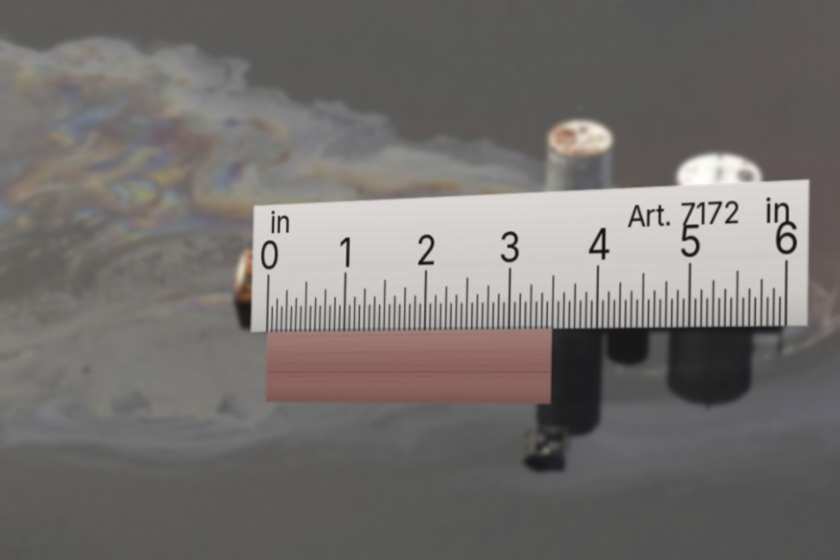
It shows {"value": 3.5, "unit": "in"}
